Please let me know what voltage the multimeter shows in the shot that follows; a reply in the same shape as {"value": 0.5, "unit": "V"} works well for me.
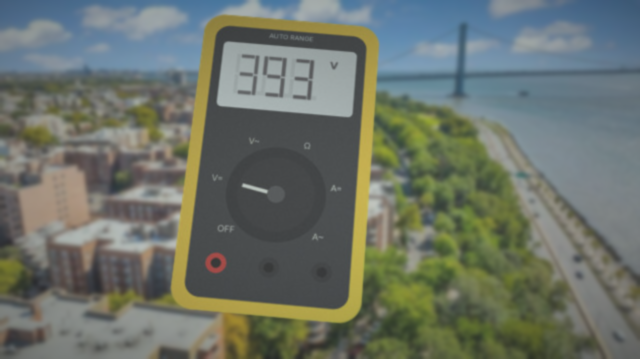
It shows {"value": 393, "unit": "V"}
